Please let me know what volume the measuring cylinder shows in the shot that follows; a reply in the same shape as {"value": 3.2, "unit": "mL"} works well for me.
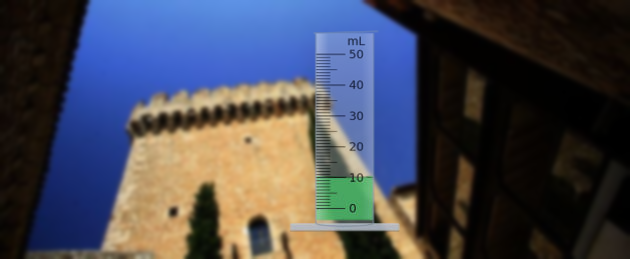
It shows {"value": 10, "unit": "mL"}
